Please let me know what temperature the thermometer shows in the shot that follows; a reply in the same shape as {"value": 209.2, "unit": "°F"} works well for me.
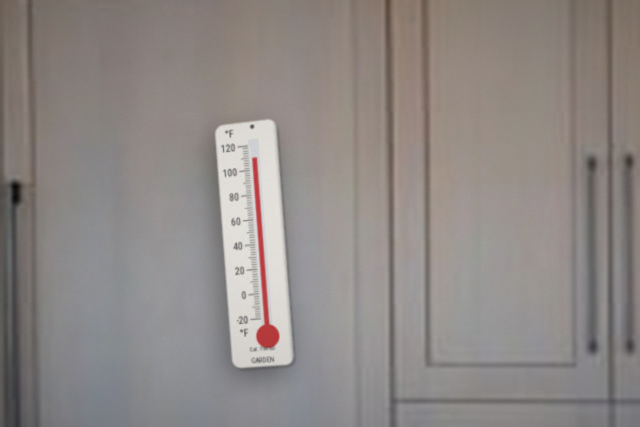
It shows {"value": 110, "unit": "°F"}
